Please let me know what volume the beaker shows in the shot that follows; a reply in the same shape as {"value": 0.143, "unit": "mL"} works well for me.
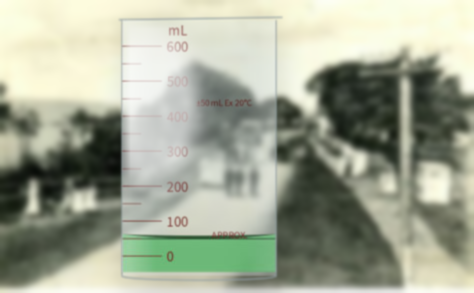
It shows {"value": 50, "unit": "mL"}
